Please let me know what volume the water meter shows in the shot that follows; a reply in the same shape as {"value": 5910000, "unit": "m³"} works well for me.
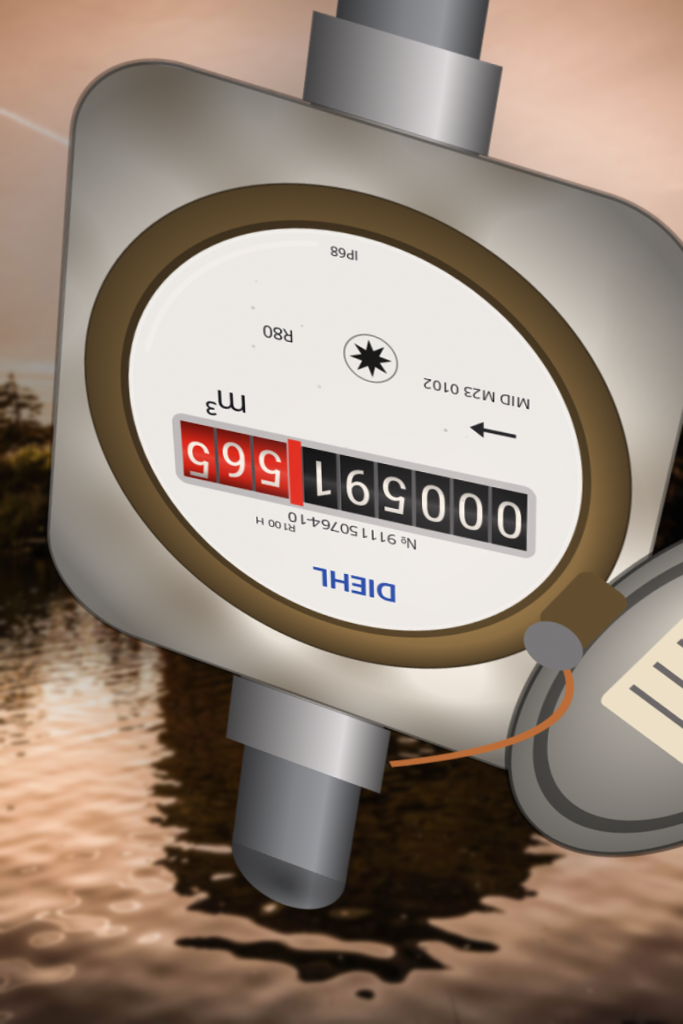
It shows {"value": 591.565, "unit": "m³"}
